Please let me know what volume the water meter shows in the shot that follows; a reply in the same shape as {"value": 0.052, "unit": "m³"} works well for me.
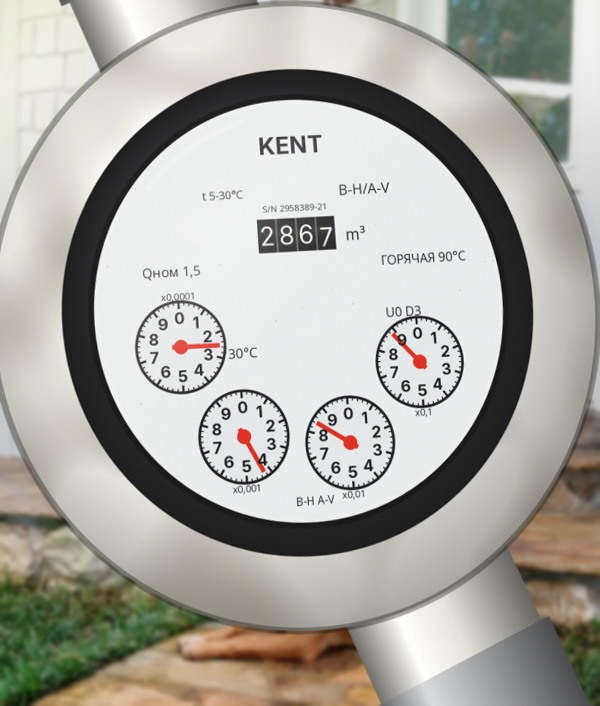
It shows {"value": 2866.8842, "unit": "m³"}
